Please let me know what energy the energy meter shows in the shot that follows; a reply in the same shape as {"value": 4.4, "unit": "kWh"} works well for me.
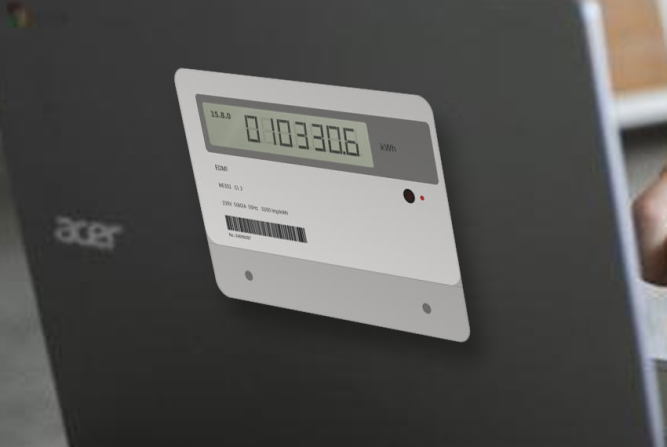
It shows {"value": 10330.6, "unit": "kWh"}
